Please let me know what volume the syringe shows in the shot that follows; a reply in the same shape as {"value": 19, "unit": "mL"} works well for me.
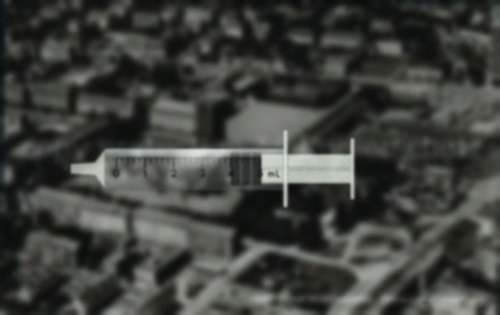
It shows {"value": 4, "unit": "mL"}
